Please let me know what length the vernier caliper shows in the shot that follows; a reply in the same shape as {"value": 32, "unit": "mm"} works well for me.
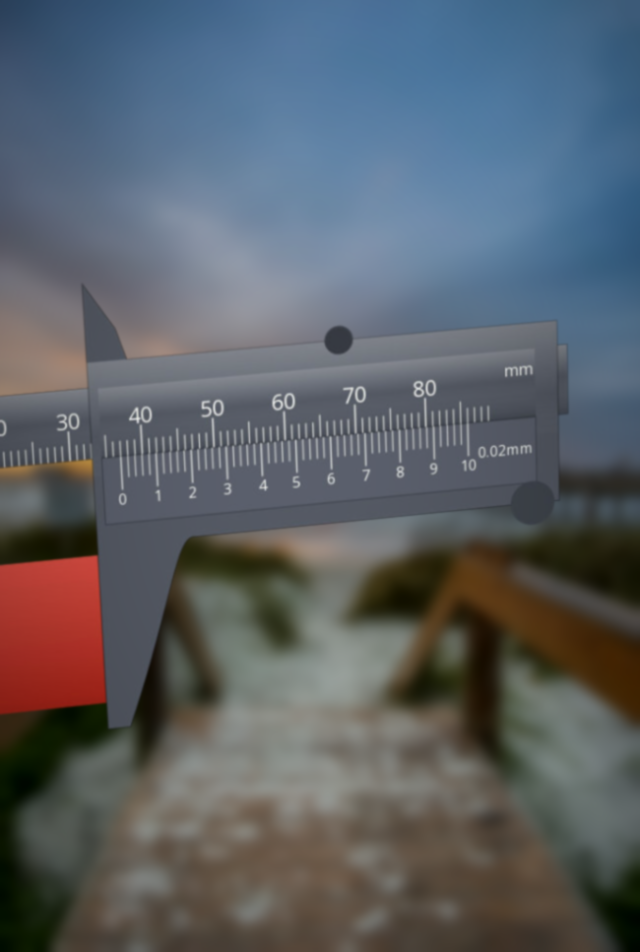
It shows {"value": 37.0, "unit": "mm"}
